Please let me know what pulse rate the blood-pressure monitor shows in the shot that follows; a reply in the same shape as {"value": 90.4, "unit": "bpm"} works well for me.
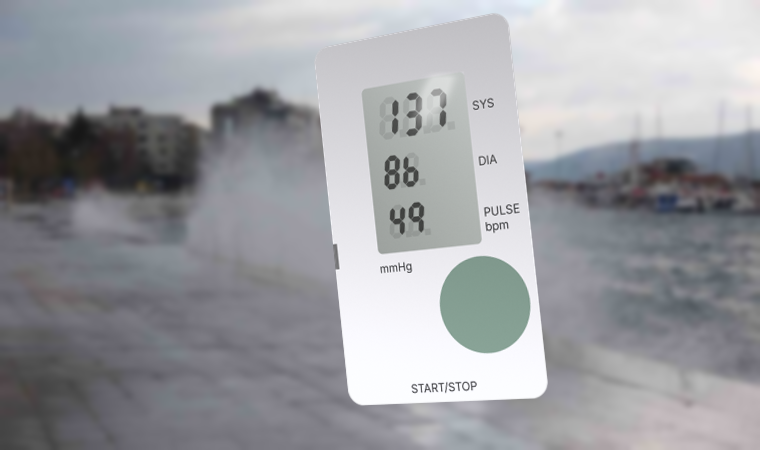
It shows {"value": 49, "unit": "bpm"}
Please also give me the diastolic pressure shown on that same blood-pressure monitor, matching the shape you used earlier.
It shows {"value": 86, "unit": "mmHg"}
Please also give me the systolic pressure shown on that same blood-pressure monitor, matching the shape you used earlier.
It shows {"value": 137, "unit": "mmHg"}
